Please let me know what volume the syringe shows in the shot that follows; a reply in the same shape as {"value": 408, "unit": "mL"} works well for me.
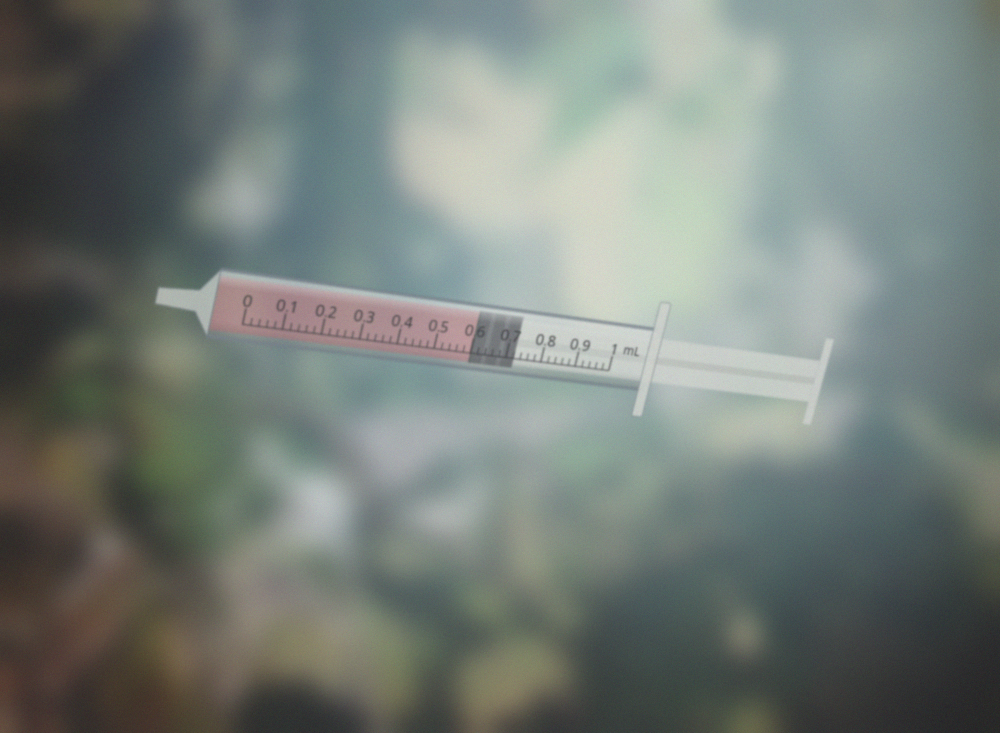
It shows {"value": 0.6, "unit": "mL"}
